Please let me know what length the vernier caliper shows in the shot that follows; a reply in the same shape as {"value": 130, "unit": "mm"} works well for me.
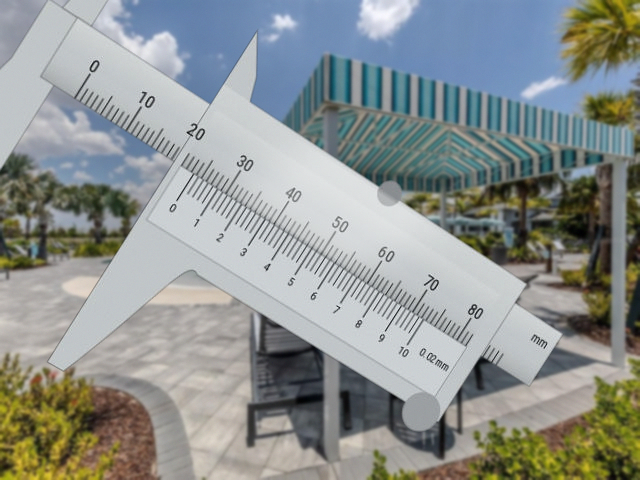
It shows {"value": 23.5, "unit": "mm"}
